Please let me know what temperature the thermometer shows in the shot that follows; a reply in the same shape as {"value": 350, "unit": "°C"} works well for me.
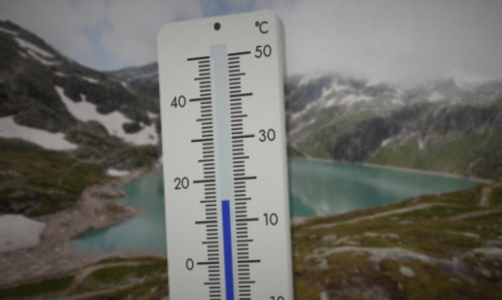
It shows {"value": 15, "unit": "°C"}
